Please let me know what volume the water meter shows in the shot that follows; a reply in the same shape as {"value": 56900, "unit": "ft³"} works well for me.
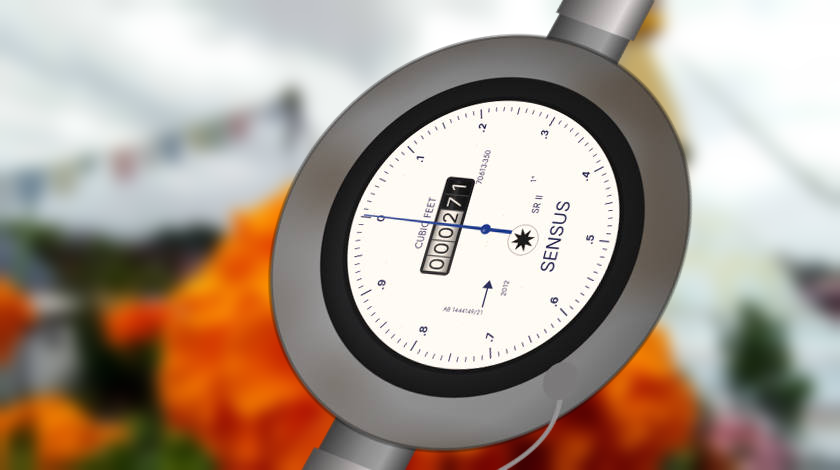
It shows {"value": 271.00, "unit": "ft³"}
